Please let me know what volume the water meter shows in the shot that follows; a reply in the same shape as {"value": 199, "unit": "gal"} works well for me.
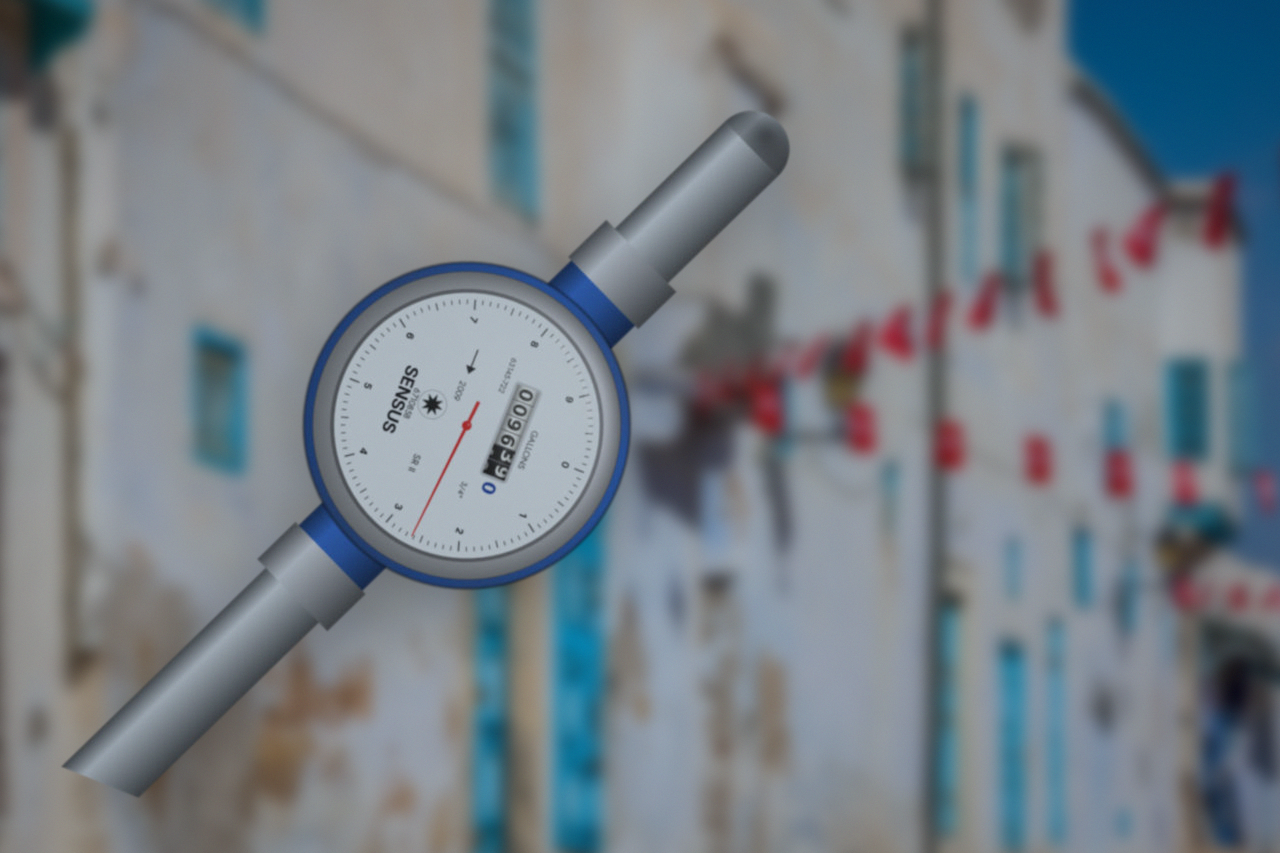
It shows {"value": 96392.6, "unit": "gal"}
